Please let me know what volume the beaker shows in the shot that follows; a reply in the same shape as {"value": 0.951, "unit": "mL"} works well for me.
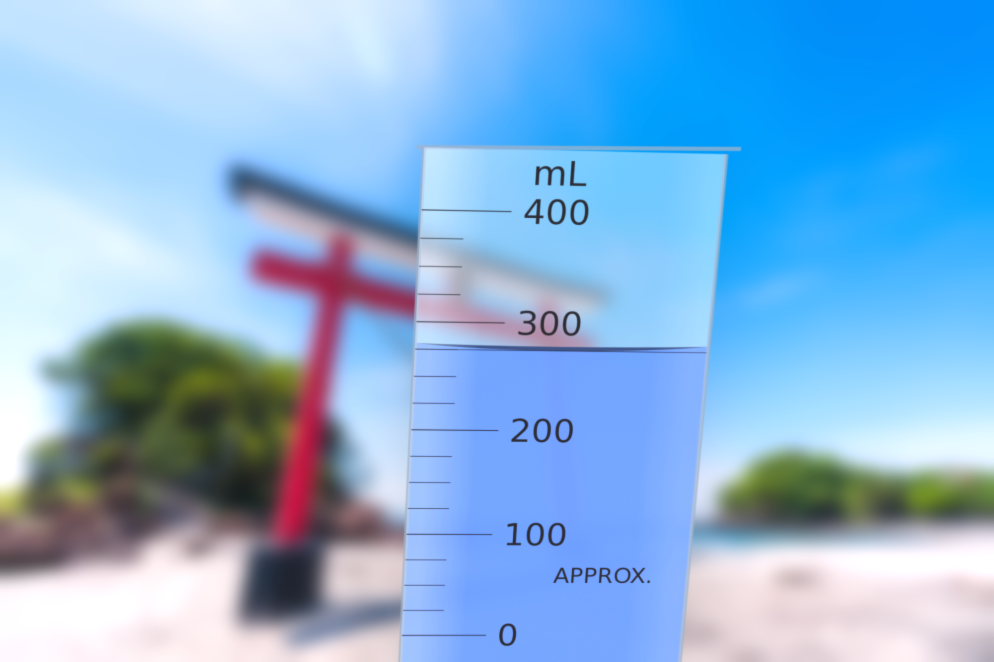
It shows {"value": 275, "unit": "mL"}
